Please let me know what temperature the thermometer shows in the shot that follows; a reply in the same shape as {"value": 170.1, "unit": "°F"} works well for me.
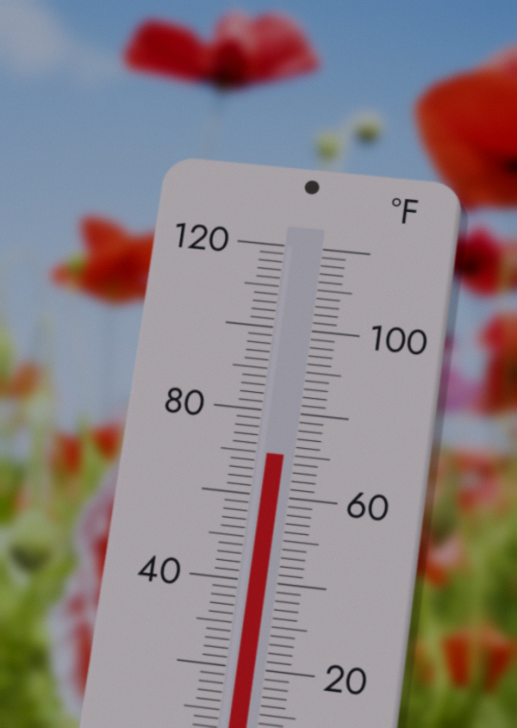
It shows {"value": 70, "unit": "°F"}
